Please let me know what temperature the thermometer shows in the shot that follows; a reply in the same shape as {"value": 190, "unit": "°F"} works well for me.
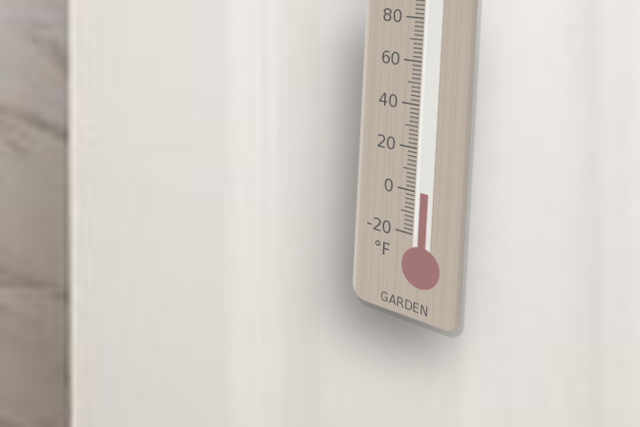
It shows {"value": 0, "unit": "°F"}
